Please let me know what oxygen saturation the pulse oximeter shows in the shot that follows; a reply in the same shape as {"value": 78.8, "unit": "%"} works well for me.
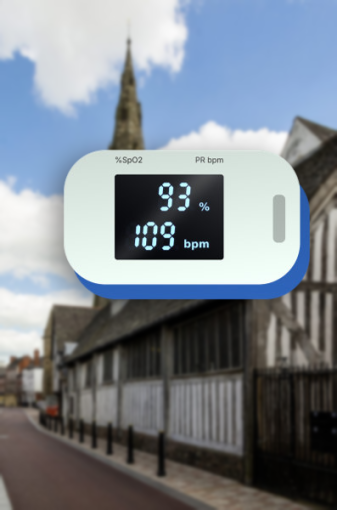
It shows {"value": 93, "unit": "%"}
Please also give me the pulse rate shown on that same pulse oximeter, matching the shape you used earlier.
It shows {"value": 109, "unit": "bpm"}
